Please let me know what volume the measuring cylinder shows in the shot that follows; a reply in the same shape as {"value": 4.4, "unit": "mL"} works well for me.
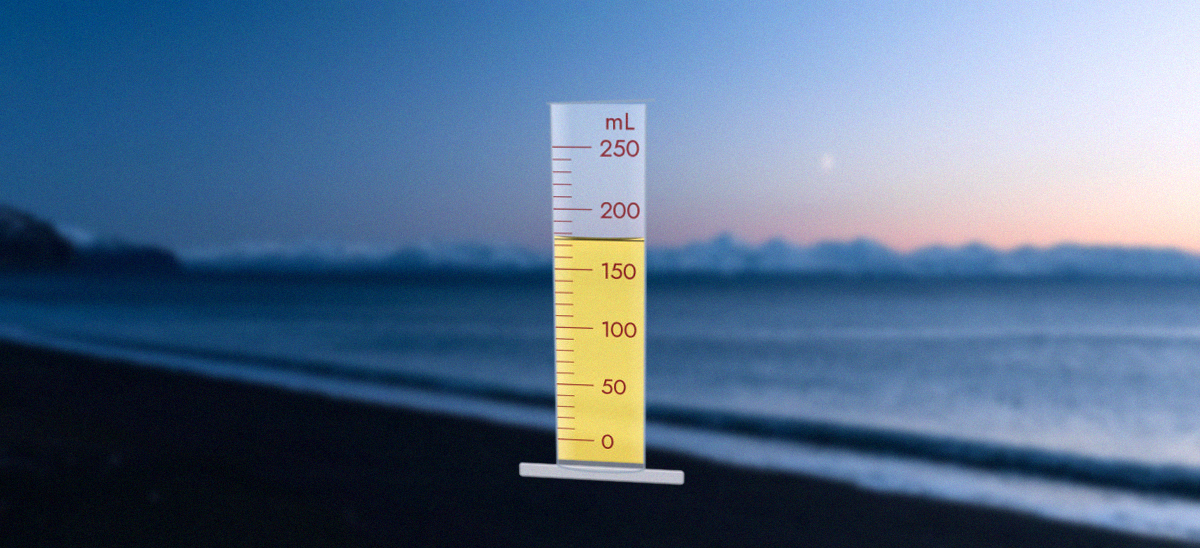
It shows {"value": 175, "unit": "mL"}
